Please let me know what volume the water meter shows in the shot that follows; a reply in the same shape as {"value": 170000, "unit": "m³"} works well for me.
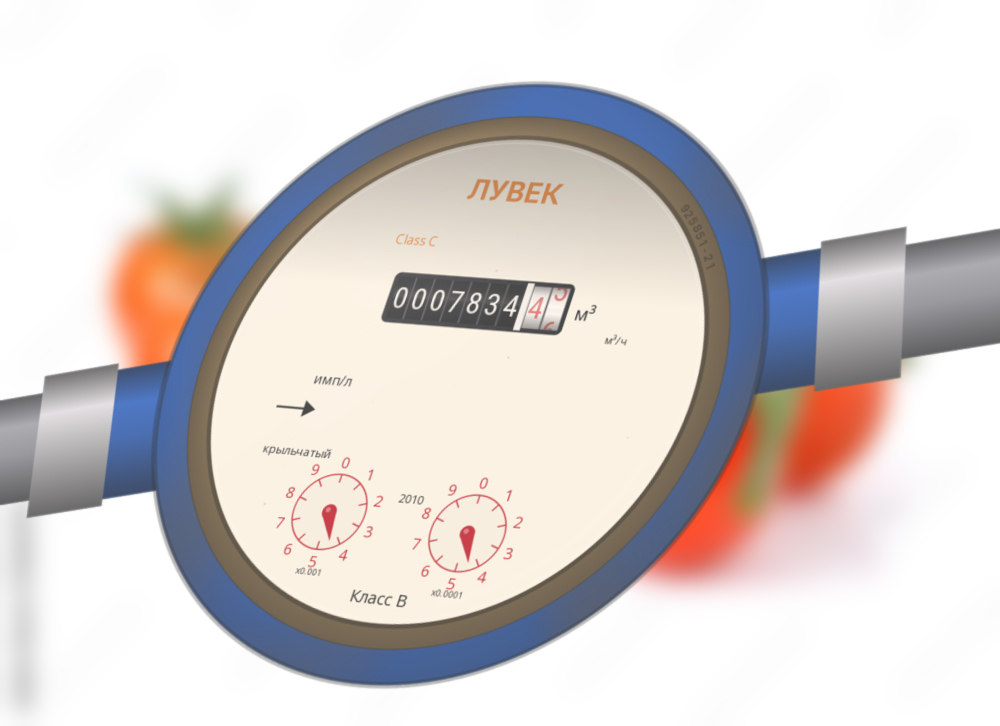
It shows {"value": 7834.4544, "unit": "m³"}
